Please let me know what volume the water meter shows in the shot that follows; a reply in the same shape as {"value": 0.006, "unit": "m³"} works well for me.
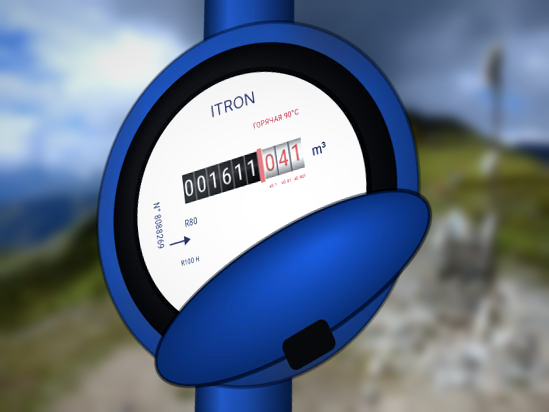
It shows {"value": 1611.041, "unit": "m³"}
